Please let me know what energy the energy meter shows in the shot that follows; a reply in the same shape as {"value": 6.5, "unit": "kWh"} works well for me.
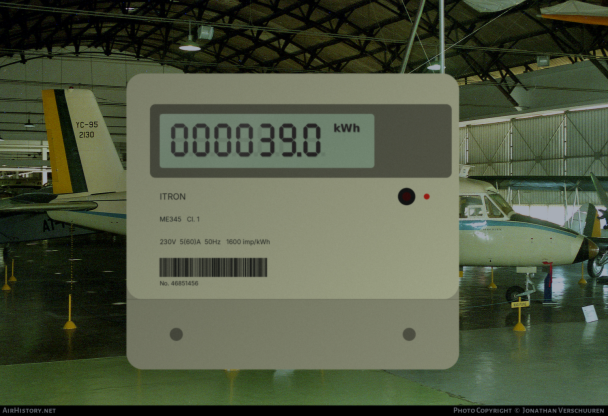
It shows {"value": 39.0, "unit": "kWh"}
